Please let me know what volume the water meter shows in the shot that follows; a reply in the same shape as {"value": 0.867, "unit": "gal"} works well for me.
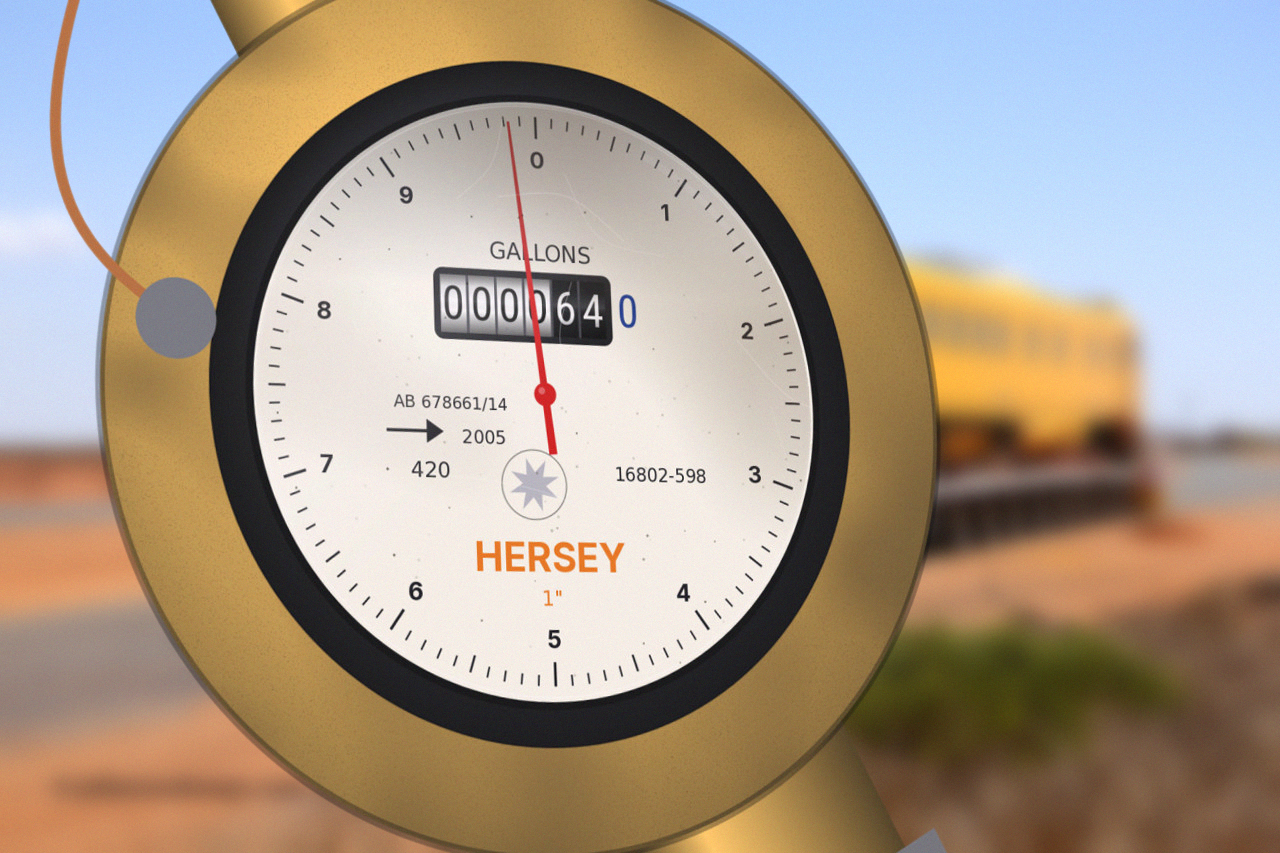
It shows {"value": 639.8, "unit": "gal"}
